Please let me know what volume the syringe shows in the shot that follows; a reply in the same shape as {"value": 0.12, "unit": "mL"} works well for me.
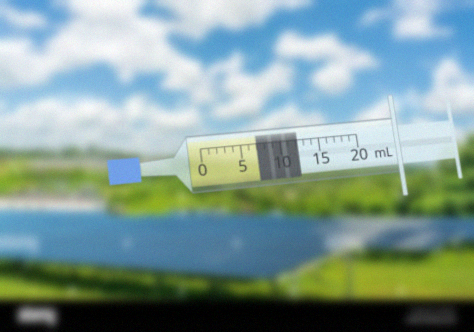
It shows {"value": 7, "unit": "mL"}
